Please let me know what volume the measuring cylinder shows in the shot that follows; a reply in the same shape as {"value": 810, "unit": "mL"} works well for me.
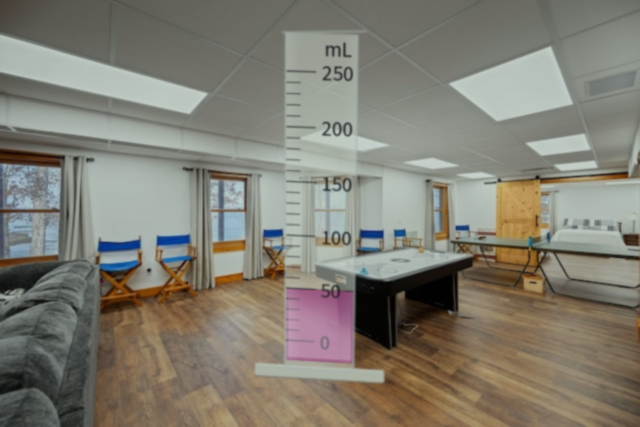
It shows {"value": 50, "unit": "mL"}
